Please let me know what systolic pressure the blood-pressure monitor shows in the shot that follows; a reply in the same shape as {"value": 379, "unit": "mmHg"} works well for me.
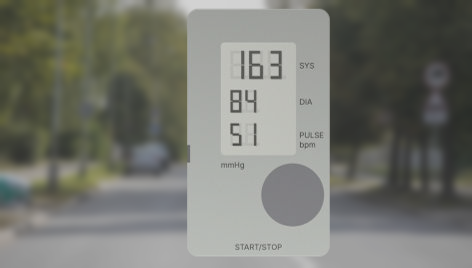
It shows {"value": 163, "unit": "mmHg"}
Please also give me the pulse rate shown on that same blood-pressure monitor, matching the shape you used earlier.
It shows {"value": 51, "unit": "bpm"}
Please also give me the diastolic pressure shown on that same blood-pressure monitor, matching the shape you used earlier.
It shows {"value": 84, "unit": "mmHg"}
